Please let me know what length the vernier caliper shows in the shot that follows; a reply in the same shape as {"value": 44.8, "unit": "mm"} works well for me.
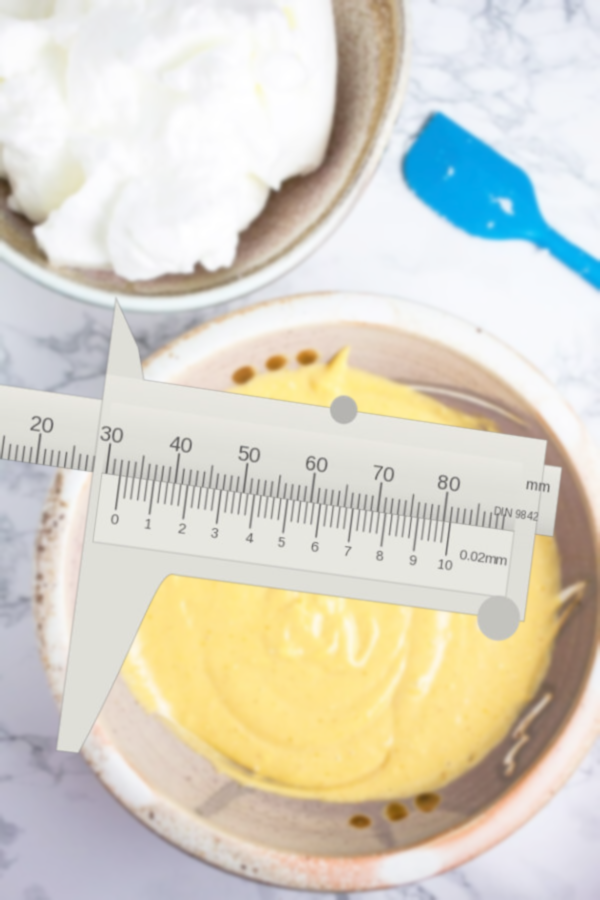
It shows {"value": 32.0, "unit": "mm"}
